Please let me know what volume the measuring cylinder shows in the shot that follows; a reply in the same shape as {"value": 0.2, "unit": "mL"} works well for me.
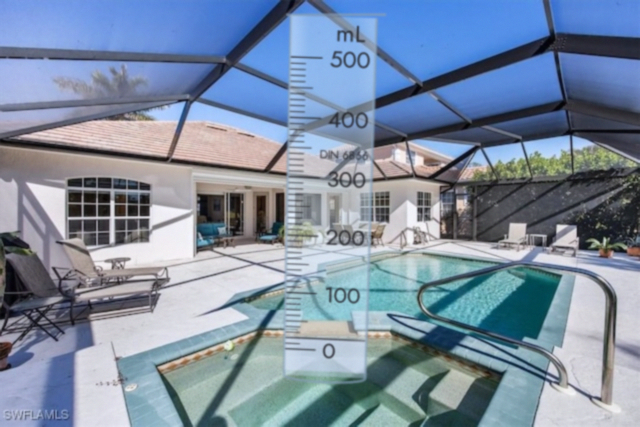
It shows {"value": 20, "unit": "mL"}
